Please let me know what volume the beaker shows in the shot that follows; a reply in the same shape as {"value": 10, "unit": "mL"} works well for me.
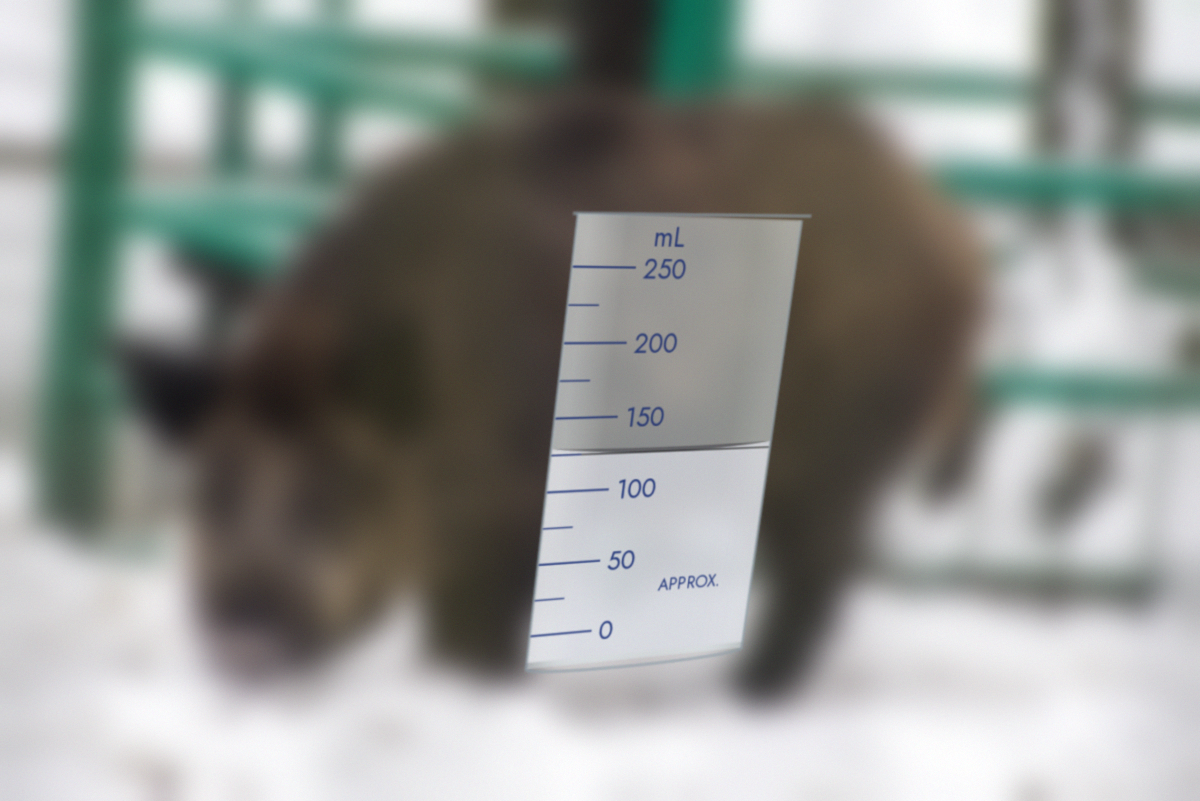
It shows {"value": 125, "unit": "mL"}
